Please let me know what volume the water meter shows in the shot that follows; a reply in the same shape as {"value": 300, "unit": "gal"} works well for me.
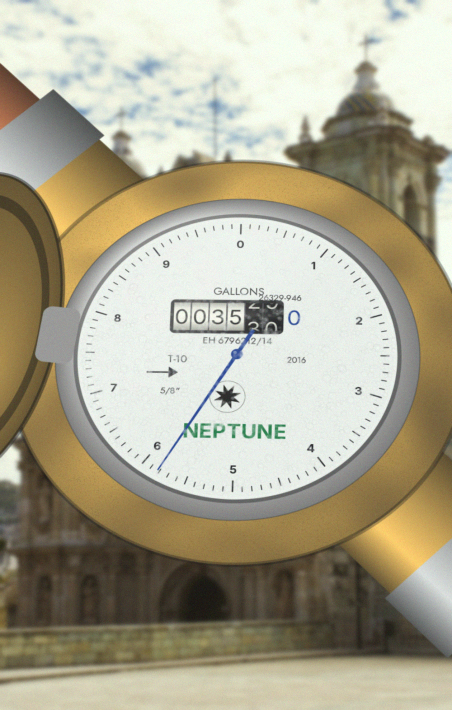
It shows {"value": 35295.8, "unit": "gal"}
